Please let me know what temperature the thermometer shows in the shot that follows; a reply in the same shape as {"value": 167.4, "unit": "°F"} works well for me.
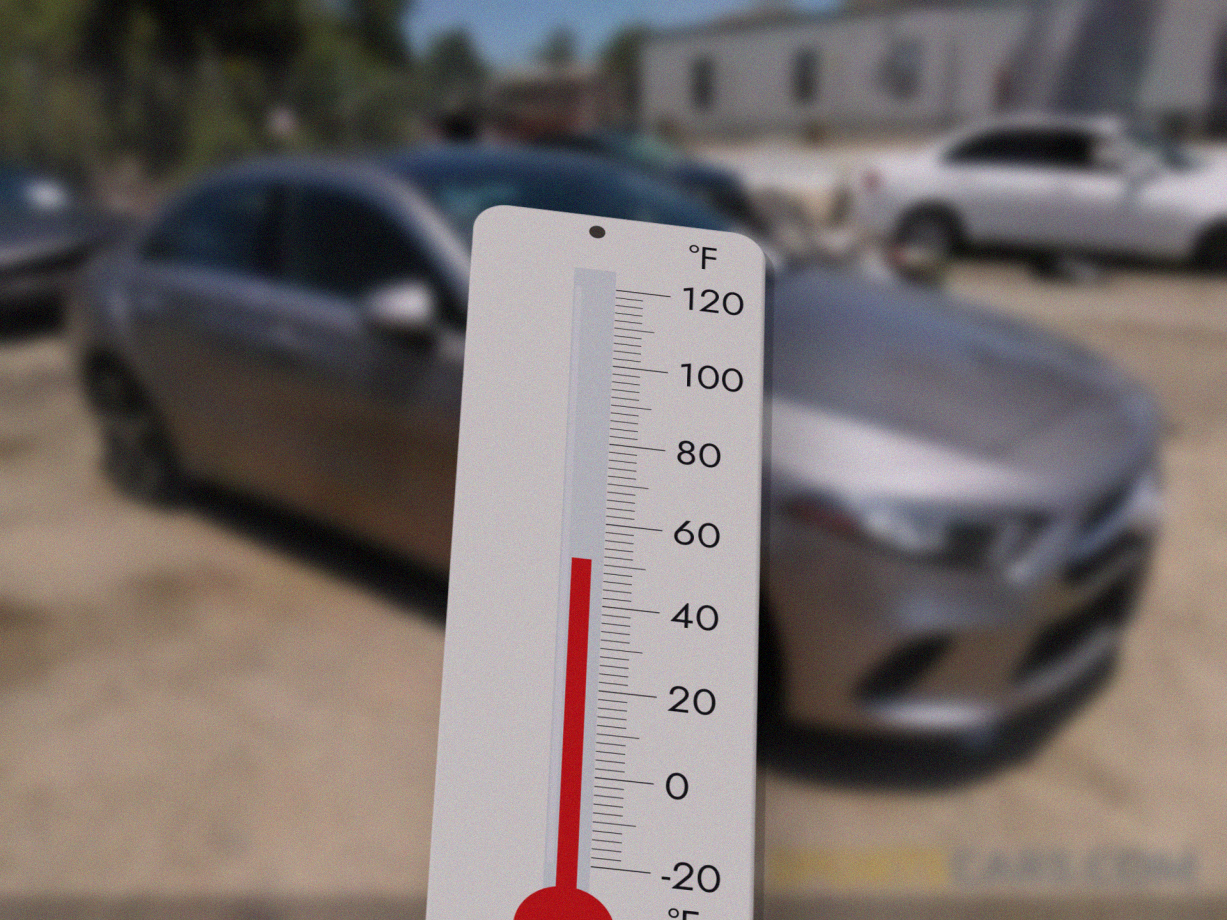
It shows {"value": 51, "unit": "°F"}
